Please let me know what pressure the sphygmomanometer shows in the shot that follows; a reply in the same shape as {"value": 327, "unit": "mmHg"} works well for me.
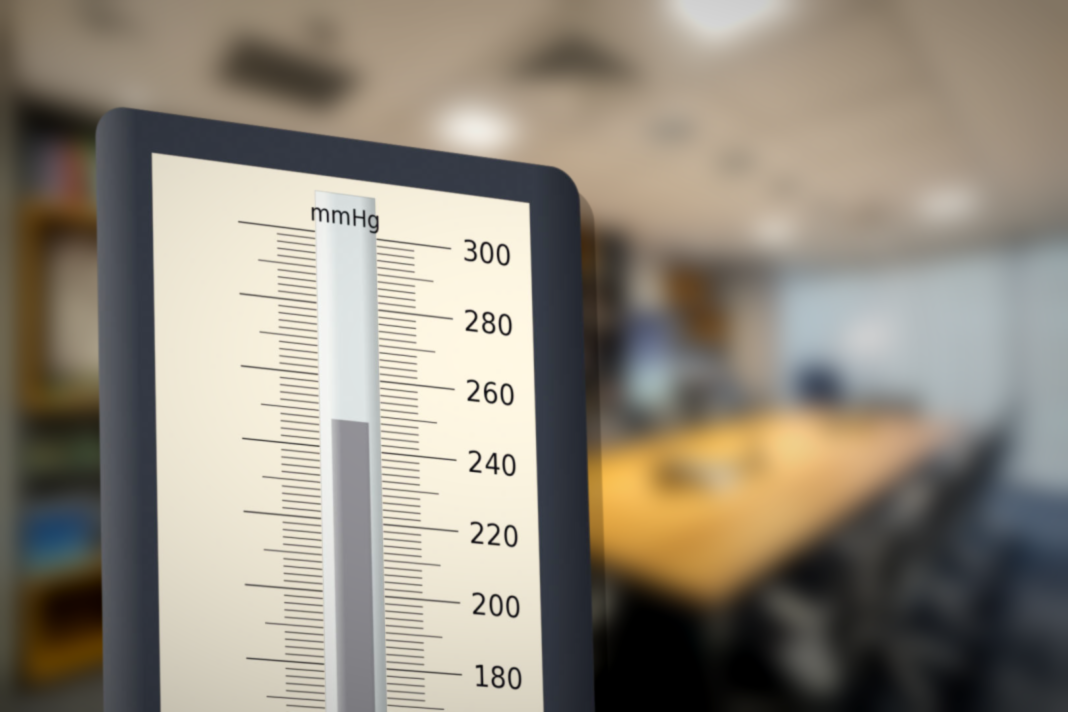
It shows {"value": 248, "unit": "mmHg"}
